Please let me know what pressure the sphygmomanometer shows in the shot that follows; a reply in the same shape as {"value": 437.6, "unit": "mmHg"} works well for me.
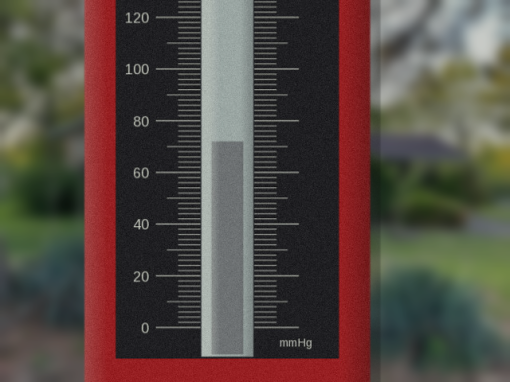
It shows {"value": 72, "unit": "mmHg"}
